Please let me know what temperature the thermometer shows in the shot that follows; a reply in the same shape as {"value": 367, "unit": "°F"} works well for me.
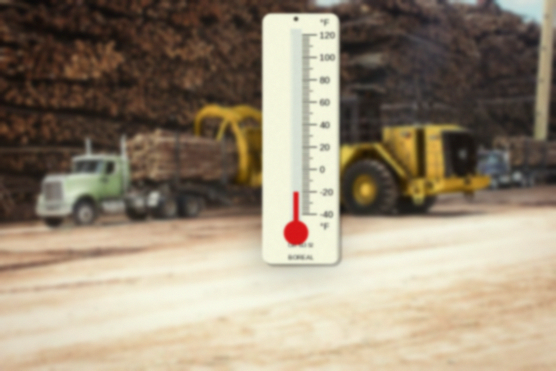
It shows {"value": -20, "unit": "°F"}
